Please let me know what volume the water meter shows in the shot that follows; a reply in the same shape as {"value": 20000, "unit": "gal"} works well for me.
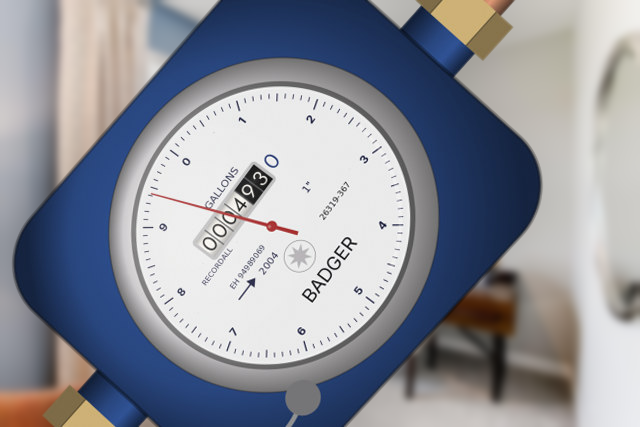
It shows {"value": 4929.4, "unit": "gal"}
